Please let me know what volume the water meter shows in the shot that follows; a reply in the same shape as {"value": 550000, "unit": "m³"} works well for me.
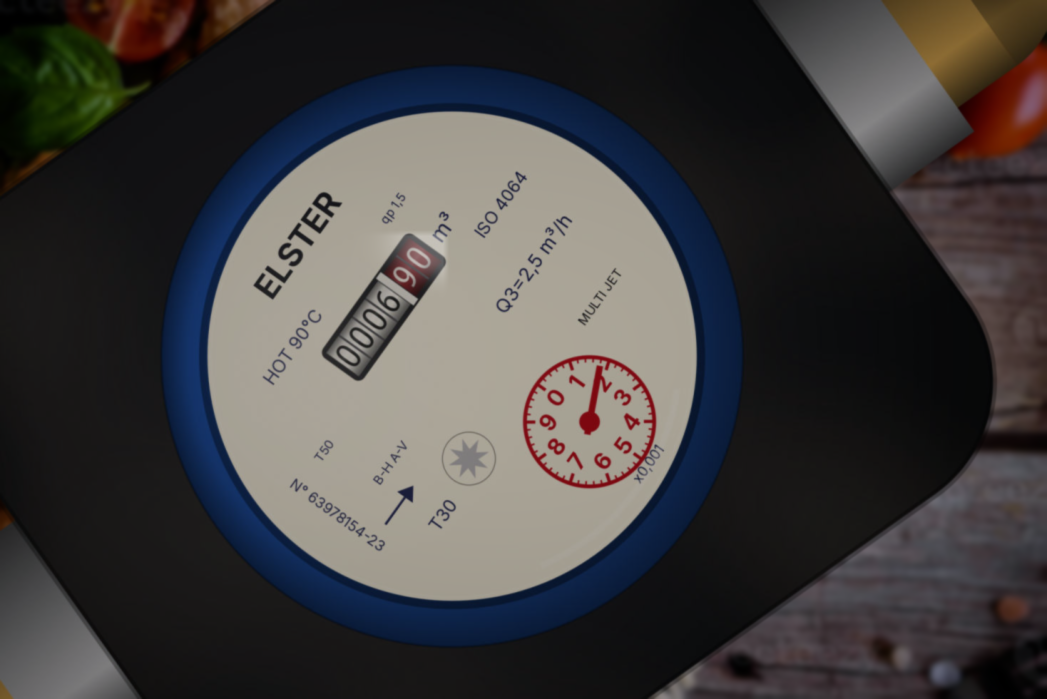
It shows {"value": 6.901, "unit": "m³"}
